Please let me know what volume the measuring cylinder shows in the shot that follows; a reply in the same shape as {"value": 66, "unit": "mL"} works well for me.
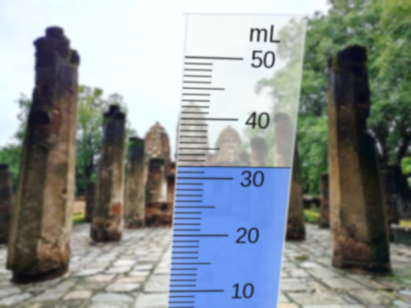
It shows {"value": 32, "unit": "mL"}
